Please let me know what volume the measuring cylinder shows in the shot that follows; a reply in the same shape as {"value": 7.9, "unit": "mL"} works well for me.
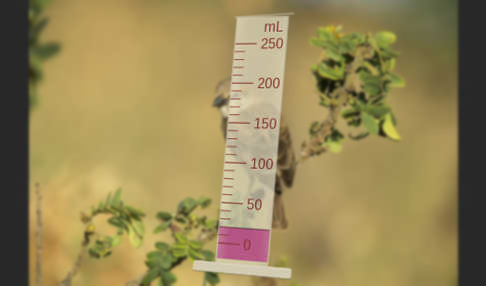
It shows {"value": 20, "unit": "mL"}
